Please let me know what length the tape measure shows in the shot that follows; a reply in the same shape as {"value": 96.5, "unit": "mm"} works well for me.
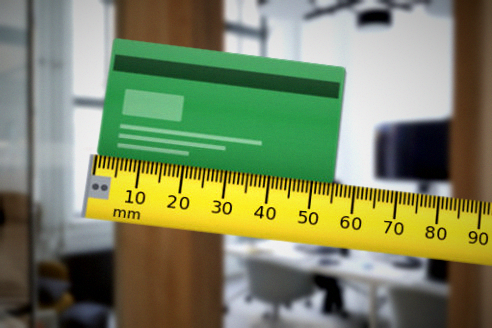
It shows {"value": 55, "unit": "mm"}
